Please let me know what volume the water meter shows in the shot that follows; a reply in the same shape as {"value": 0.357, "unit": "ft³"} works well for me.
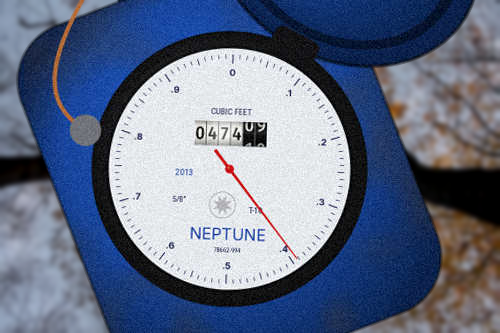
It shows {"value": 47409.39, "unit": "ft³"}
